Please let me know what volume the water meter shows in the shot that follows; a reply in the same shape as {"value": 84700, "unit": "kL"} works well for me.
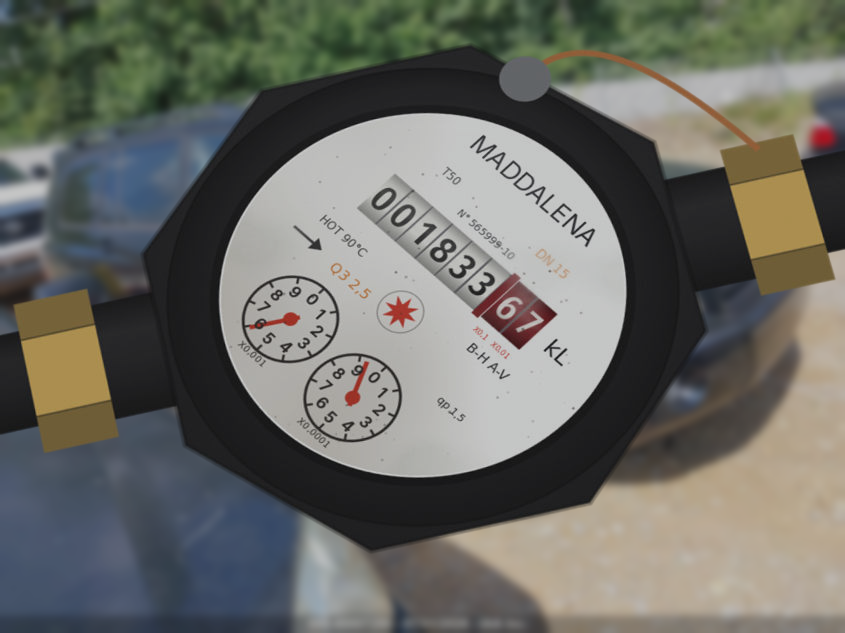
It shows {"value": 1833.6759, "unit": "kL"}
